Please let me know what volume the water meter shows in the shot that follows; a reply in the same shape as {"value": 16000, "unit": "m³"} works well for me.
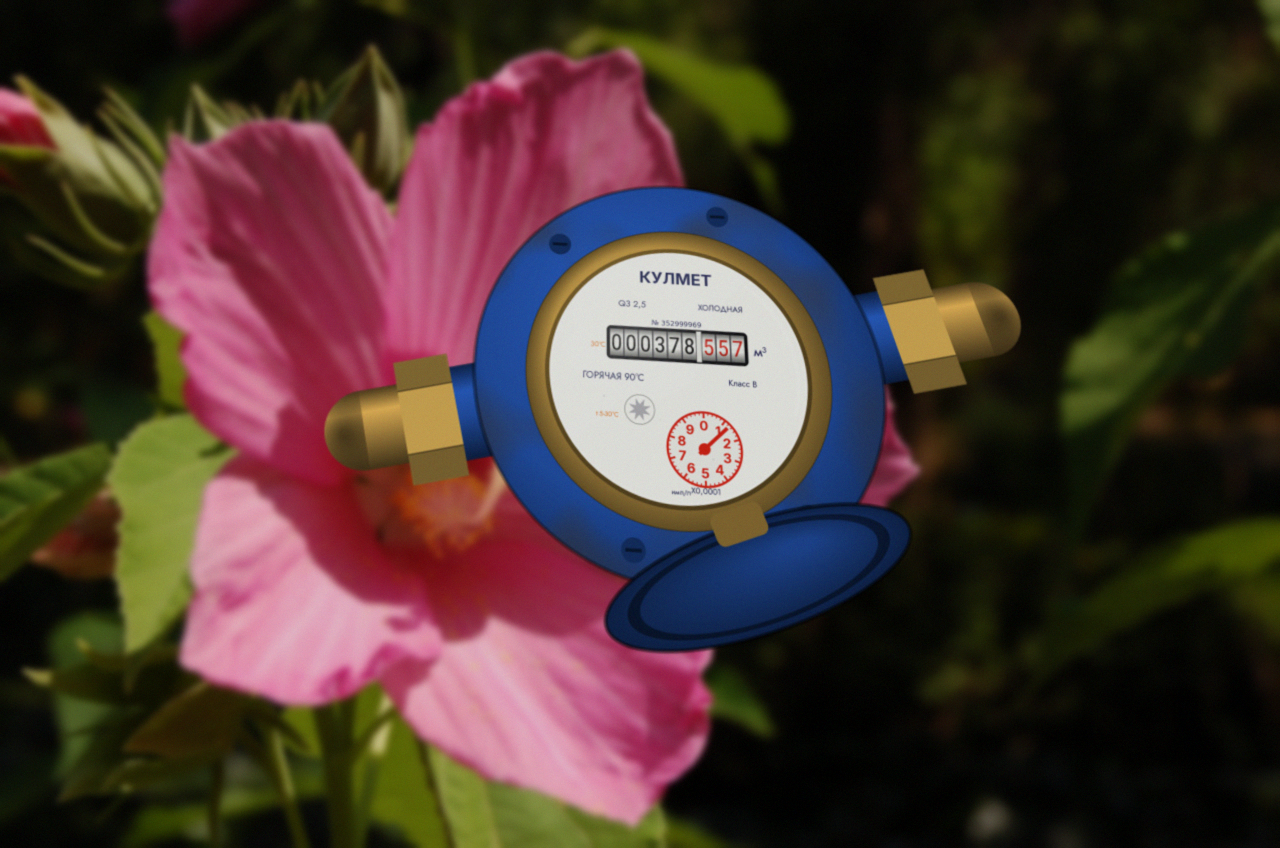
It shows {"value": 378.5571, "unit": "m³"}
